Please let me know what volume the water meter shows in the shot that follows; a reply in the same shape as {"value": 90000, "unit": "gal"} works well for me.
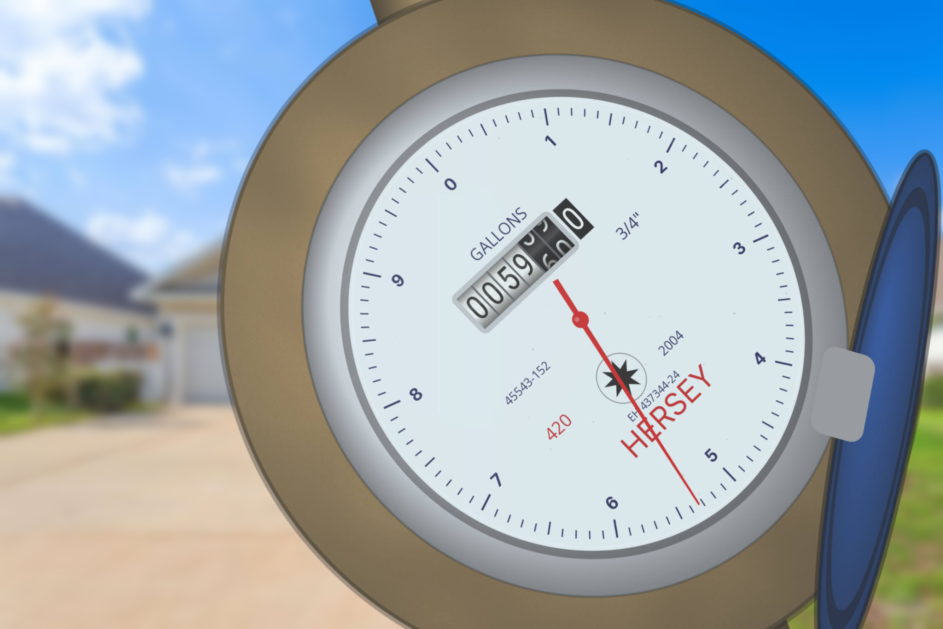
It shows {"value": 59595.3, "unit": "gal"}
